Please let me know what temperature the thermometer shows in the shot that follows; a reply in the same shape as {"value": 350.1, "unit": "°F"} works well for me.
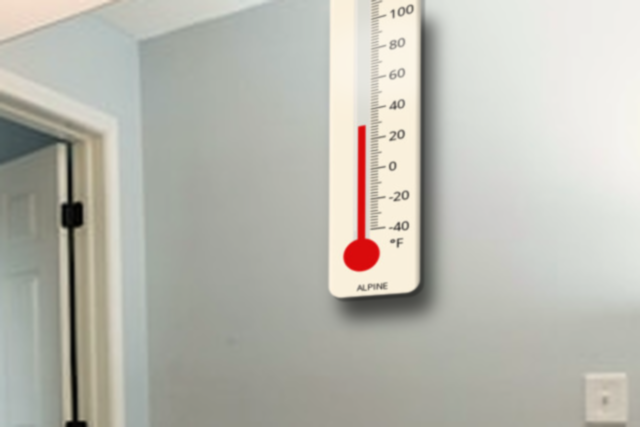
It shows {"value": 30, "unit": "°F"}
